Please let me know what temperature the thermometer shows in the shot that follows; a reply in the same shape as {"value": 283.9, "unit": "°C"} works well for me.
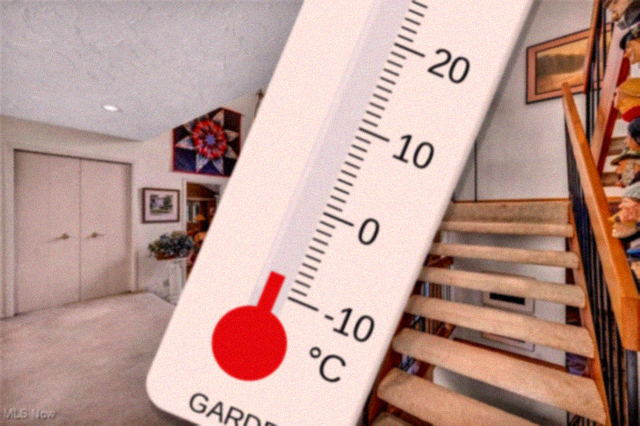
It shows {"value": -8, "unit": "°C"}
